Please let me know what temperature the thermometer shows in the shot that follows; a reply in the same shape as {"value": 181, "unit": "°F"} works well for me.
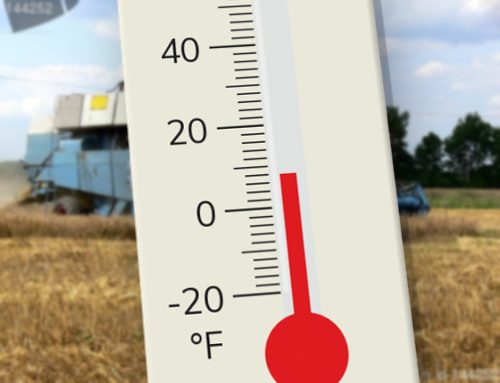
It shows {"value": 8, "unit": "°F"}
